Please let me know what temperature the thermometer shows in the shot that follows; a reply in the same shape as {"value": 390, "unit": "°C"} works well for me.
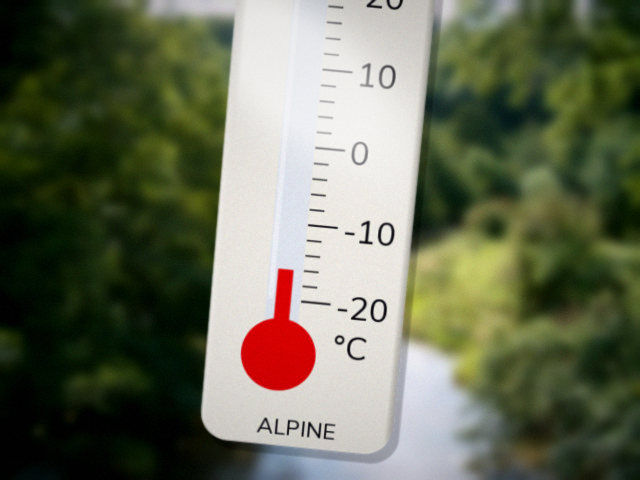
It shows {"value": -16, "unit": "°C"}
